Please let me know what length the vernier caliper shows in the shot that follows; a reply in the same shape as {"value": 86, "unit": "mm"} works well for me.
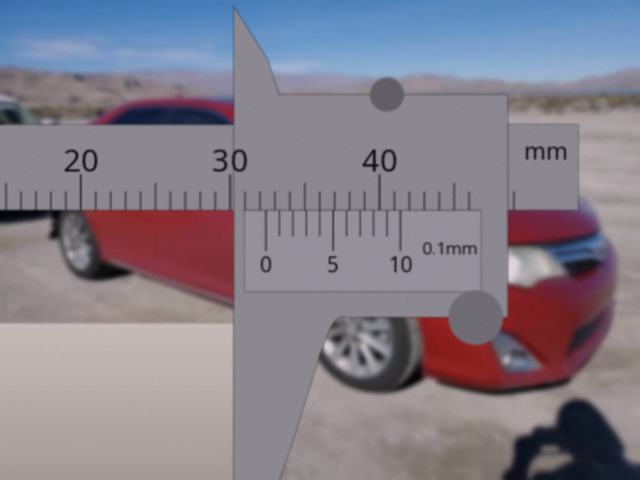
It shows {"value": 32.4, "unit": "mm"}
